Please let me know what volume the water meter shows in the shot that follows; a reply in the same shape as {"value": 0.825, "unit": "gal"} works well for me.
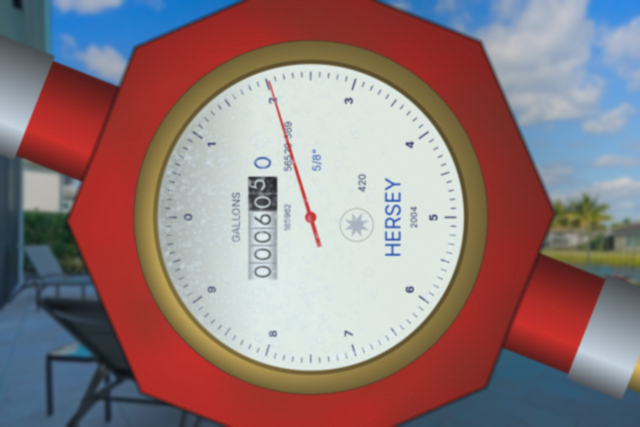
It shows {"value": 6052.0, "unit": "gal"}
